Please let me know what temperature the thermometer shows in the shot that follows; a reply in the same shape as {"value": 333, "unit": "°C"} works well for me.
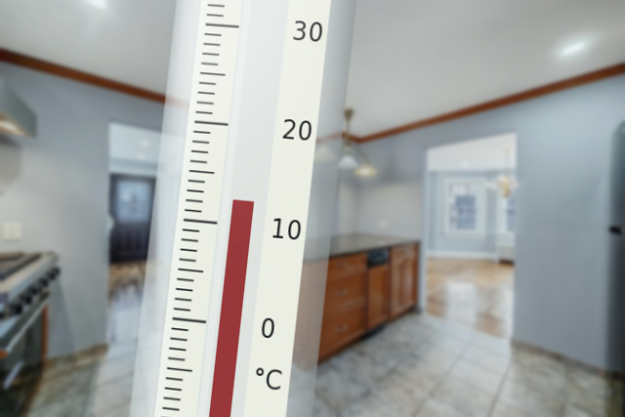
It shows {"value": 12.5, "unit": "°C"}
